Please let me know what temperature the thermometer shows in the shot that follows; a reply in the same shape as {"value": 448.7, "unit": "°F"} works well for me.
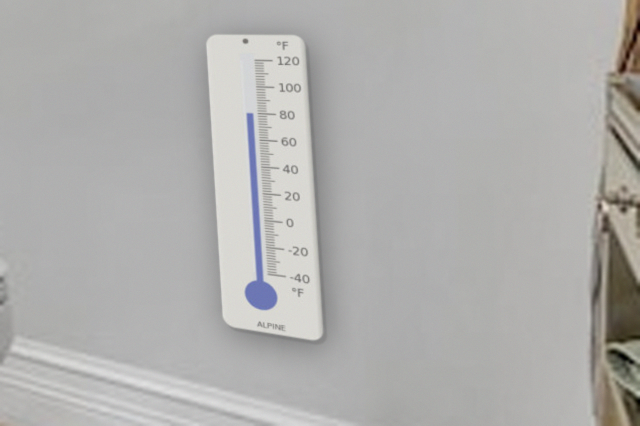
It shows {"value": 80, "unit": "°F"}
